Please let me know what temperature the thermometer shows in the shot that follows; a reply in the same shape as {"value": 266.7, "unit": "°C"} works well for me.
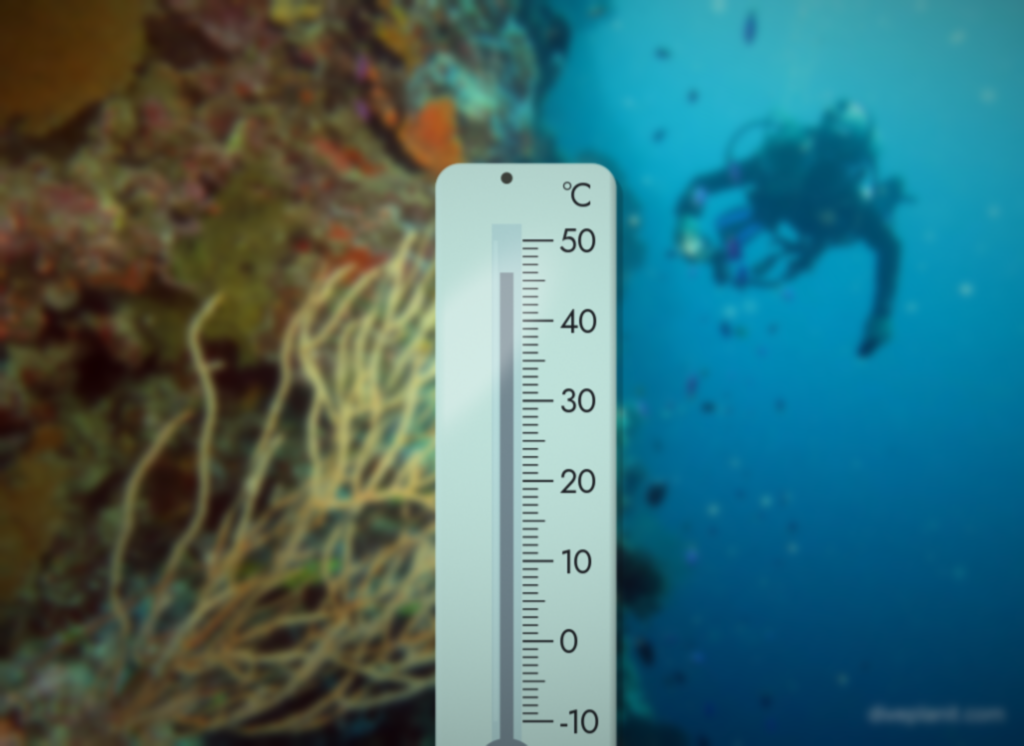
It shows {"value": 46, "unit": "°C"}
